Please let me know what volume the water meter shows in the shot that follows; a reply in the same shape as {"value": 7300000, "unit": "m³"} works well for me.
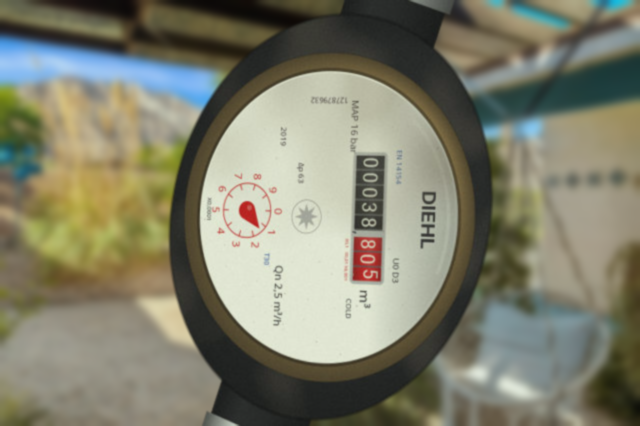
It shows {"value": 38.8051, "unit": "m³"}
